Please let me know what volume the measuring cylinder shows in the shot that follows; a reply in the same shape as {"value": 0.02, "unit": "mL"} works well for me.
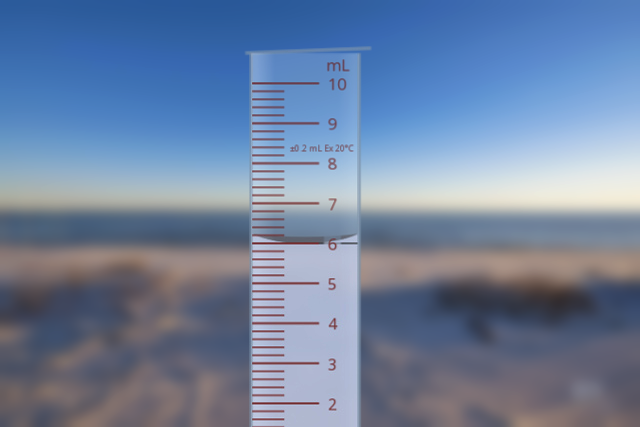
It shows {"value": 6, "unit": "mL"}
